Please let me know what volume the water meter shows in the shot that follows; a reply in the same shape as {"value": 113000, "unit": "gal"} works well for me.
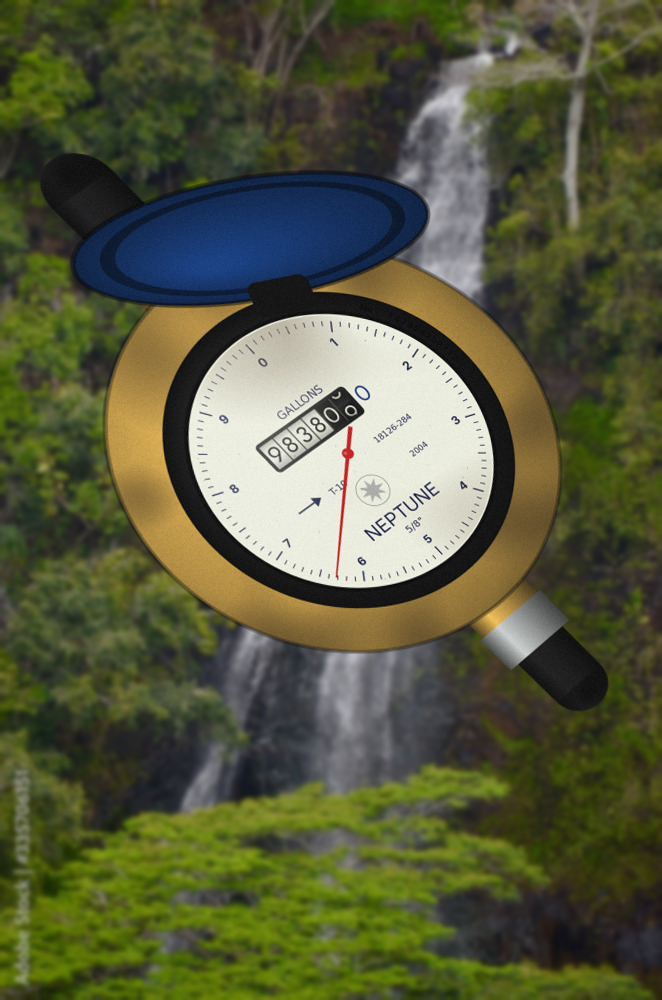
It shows {"value": 9838086.3, "unit": "gal"}
